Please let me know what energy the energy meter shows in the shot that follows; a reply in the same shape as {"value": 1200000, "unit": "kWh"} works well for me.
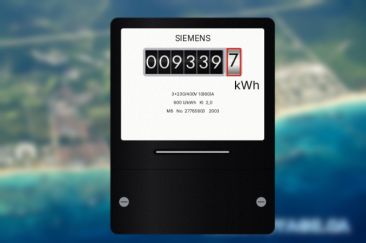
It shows {"value": 9339.7, "unit": "kWh"}
